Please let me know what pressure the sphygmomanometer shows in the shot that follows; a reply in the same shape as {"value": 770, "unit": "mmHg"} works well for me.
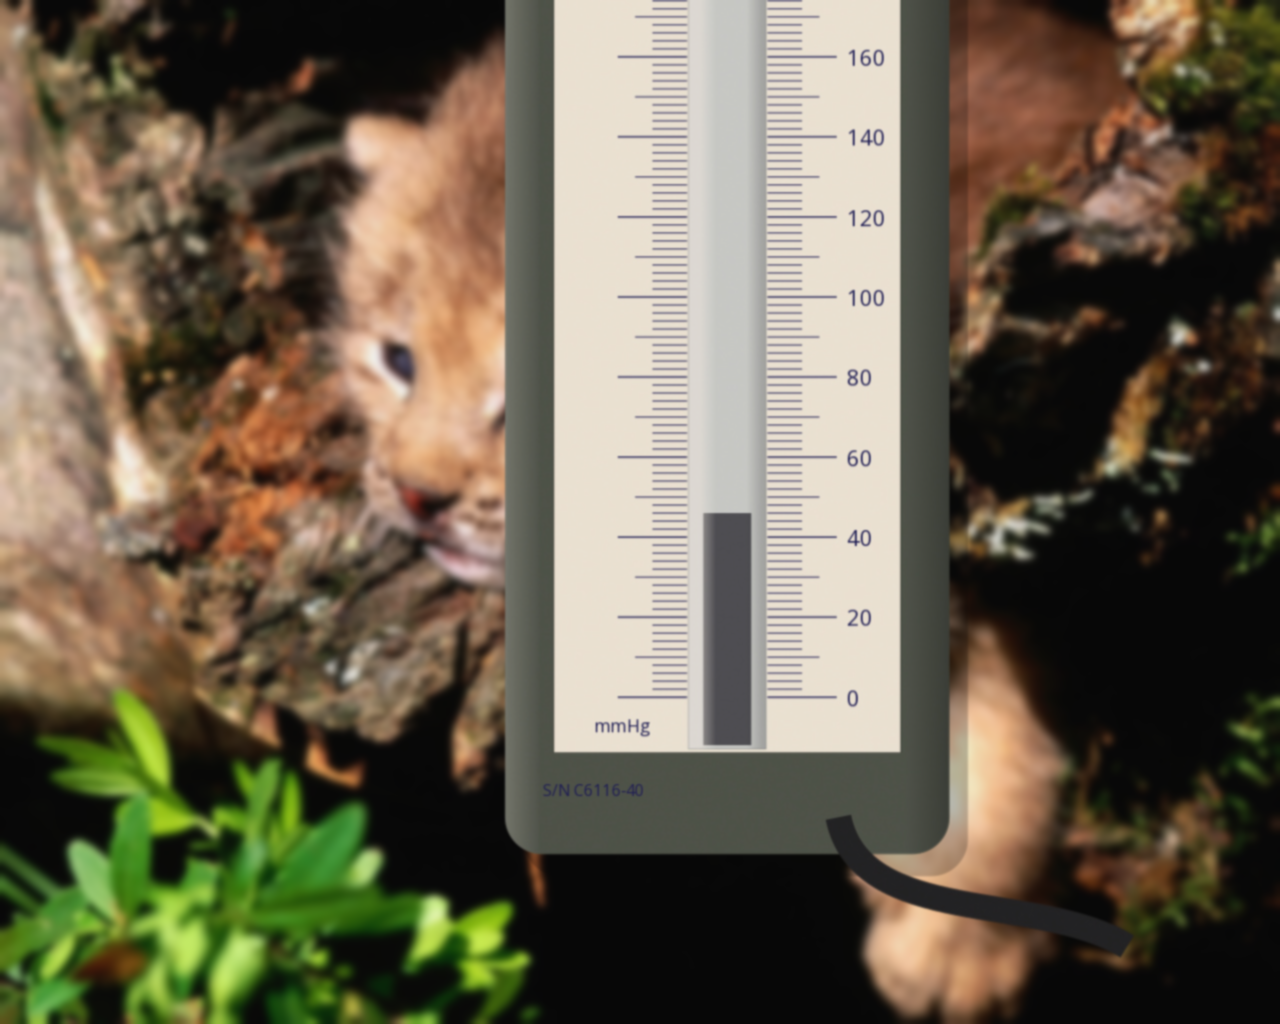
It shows {"value": 46, "unit": "mmHg"}
